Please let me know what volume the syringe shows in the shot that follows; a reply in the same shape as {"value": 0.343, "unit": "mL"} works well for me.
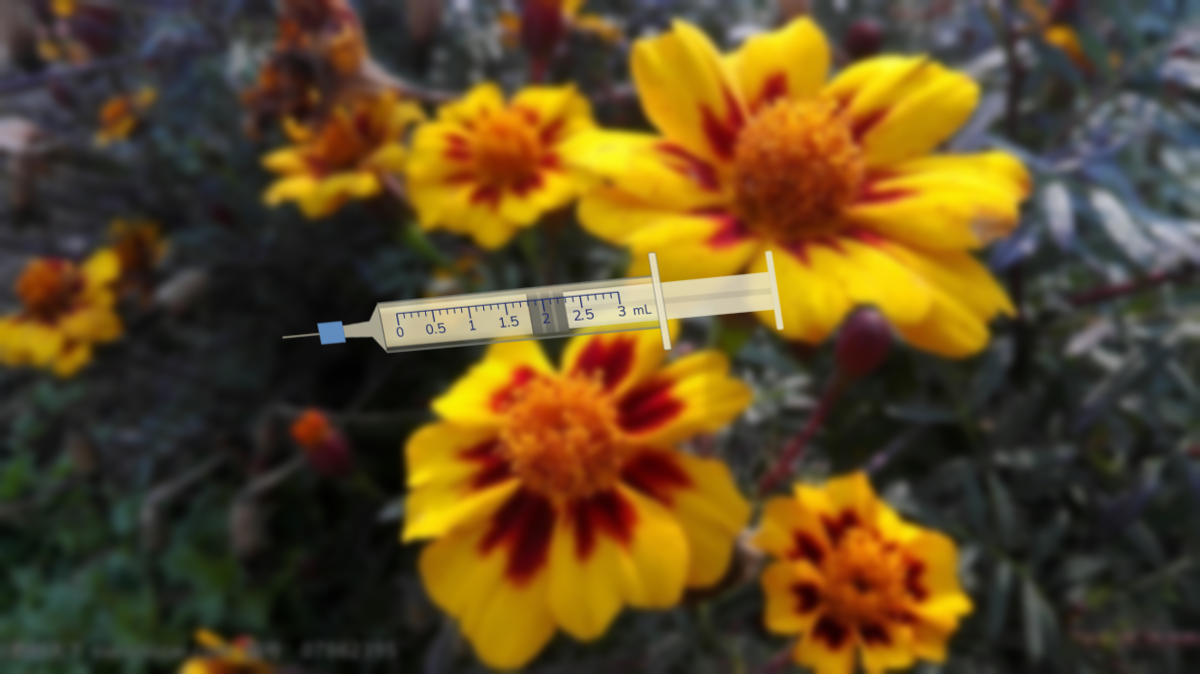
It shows {"value": 1.8, "unit": "mL"}
